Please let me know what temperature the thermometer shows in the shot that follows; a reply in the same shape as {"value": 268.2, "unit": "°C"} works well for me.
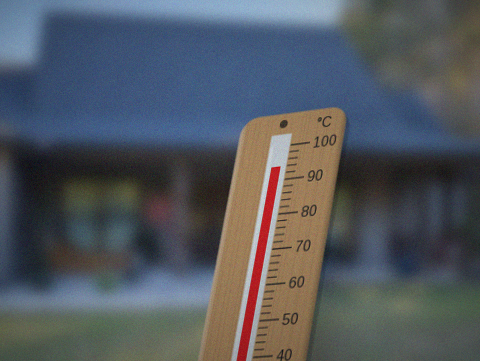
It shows {"value": 94, "unit": "°C"}
